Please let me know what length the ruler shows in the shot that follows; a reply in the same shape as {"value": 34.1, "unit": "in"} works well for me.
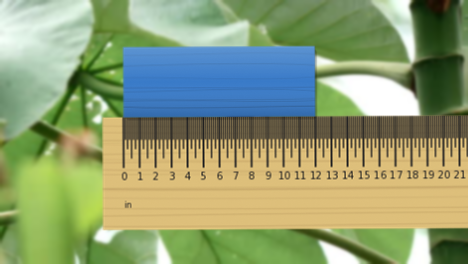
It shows {"value": 12, "unit": "in"}
